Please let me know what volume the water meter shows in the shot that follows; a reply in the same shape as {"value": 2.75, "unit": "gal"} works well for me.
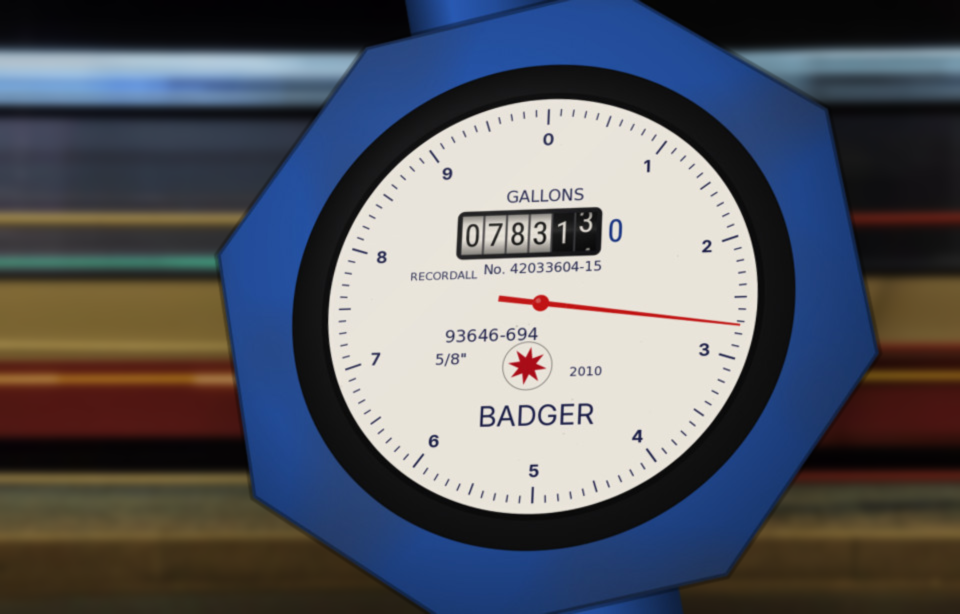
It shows {"value": 783132.7, "unit": "gal"}
